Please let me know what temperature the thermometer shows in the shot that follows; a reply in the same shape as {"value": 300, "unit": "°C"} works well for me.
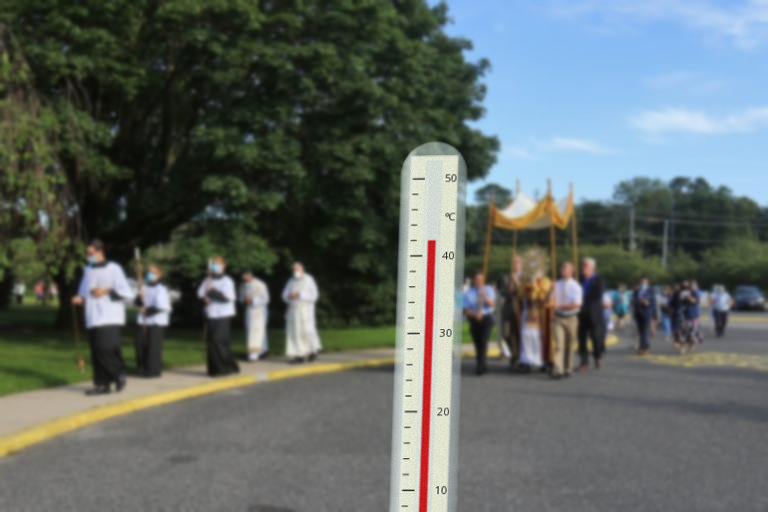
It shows {"value": 42, "unit": "°C"}
